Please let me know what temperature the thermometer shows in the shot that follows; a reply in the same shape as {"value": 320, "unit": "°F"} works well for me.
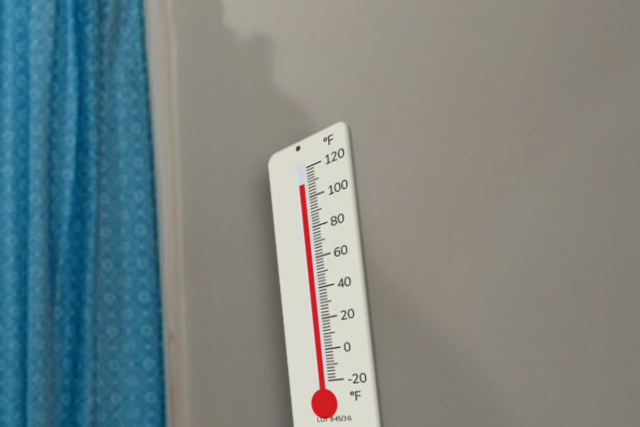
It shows {"value": 110, "unit": "°F"}
